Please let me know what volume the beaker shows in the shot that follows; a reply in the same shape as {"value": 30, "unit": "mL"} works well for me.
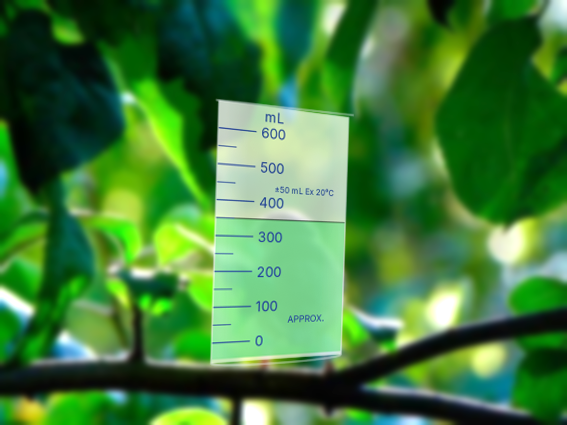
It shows {"value": 350, "unit": "mL"}
